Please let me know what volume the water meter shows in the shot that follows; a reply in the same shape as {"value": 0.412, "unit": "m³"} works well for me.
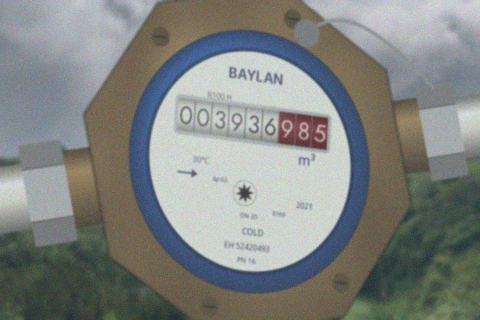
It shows {"value": 3936.985, "unit": "m³"}
